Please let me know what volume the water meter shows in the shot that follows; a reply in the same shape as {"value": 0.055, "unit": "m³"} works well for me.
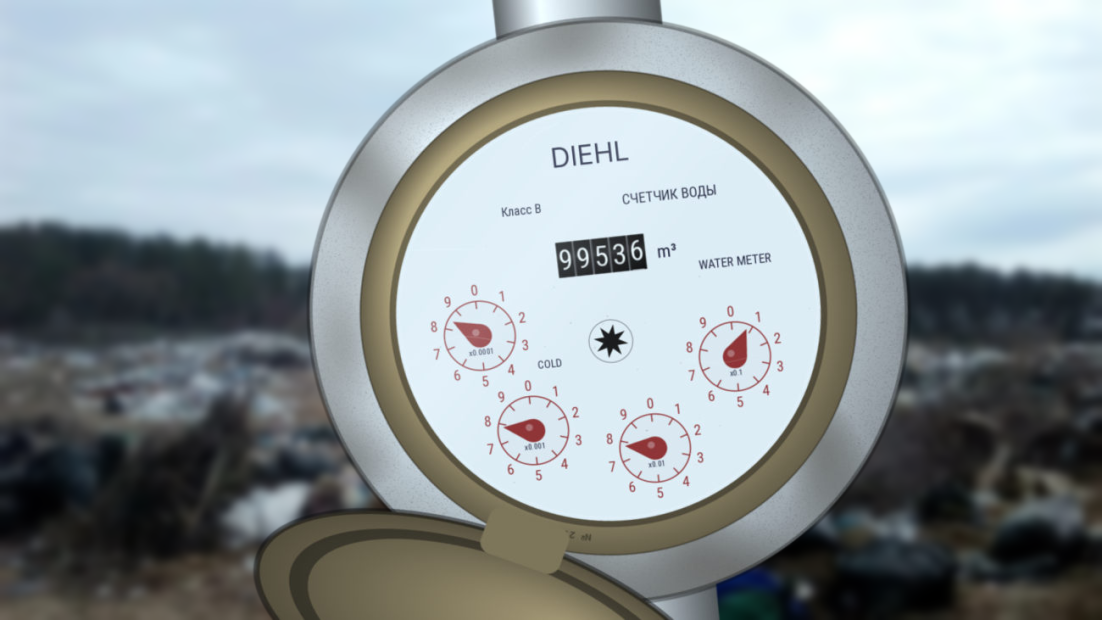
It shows {"value": 99536.0778, "unit": "m³"}
